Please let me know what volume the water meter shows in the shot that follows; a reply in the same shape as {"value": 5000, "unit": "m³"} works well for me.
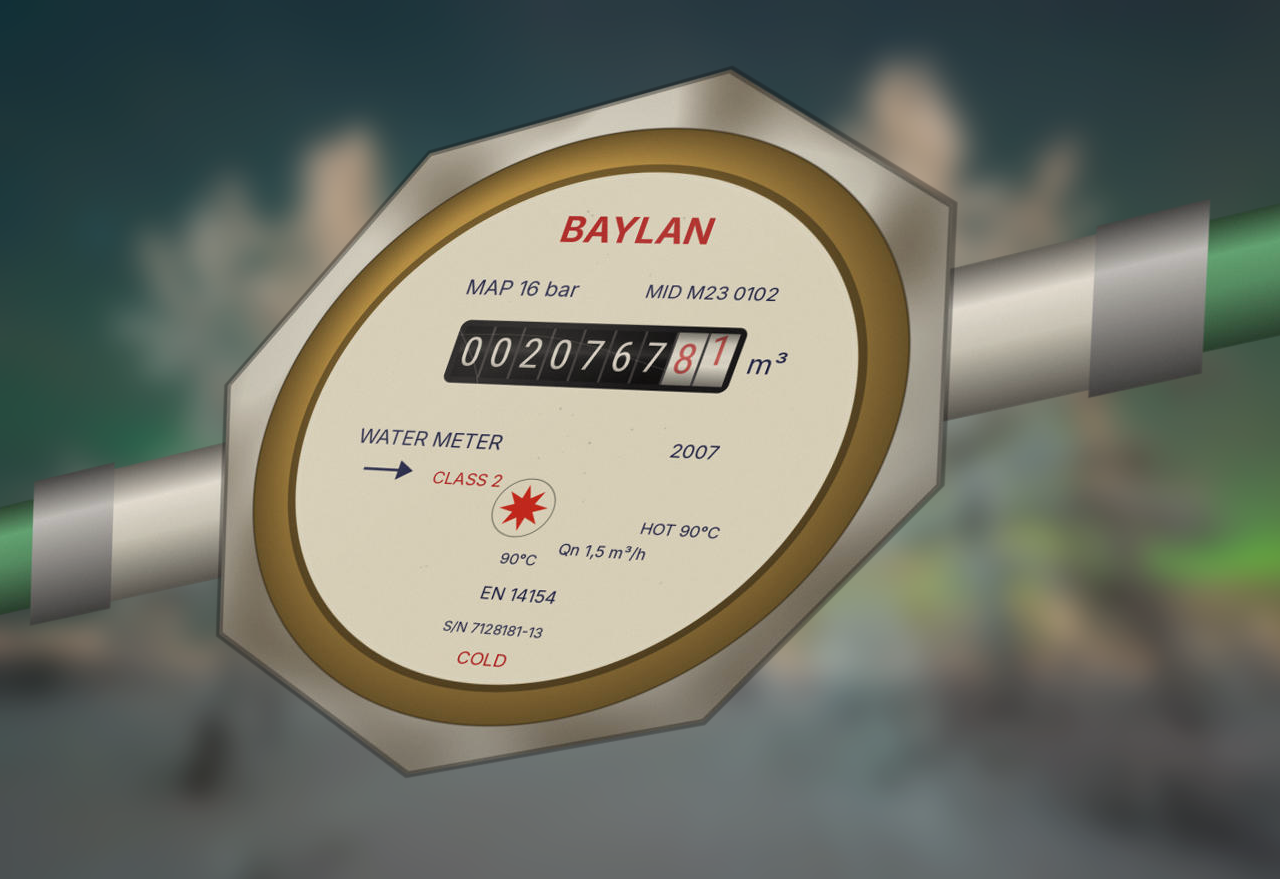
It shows {"value": 20767.81, "unit": "m³"}
